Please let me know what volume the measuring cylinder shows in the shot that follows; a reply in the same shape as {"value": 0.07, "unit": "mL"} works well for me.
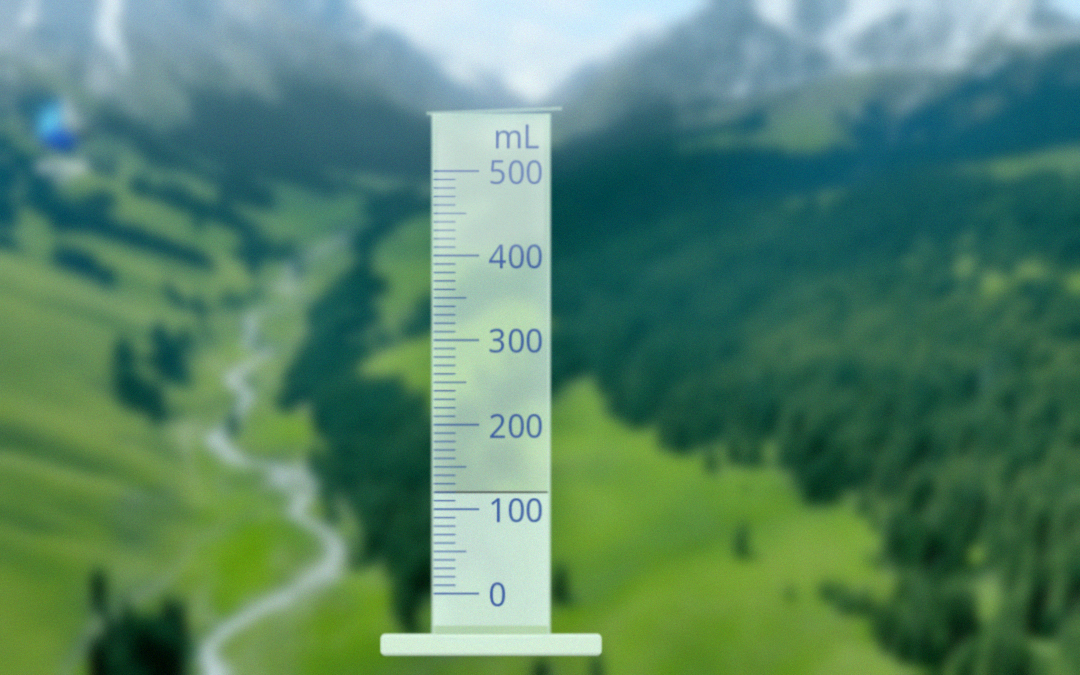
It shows {"value": 120, "unit": "mL"}
